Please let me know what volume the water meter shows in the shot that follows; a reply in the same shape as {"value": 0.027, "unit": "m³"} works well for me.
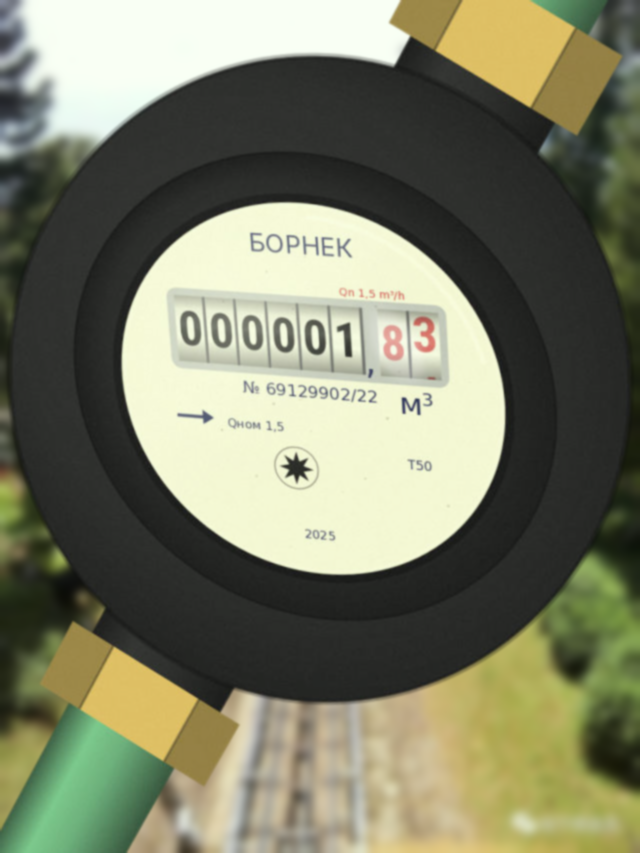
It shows {"value": 1.83, "unit": "m³"}
